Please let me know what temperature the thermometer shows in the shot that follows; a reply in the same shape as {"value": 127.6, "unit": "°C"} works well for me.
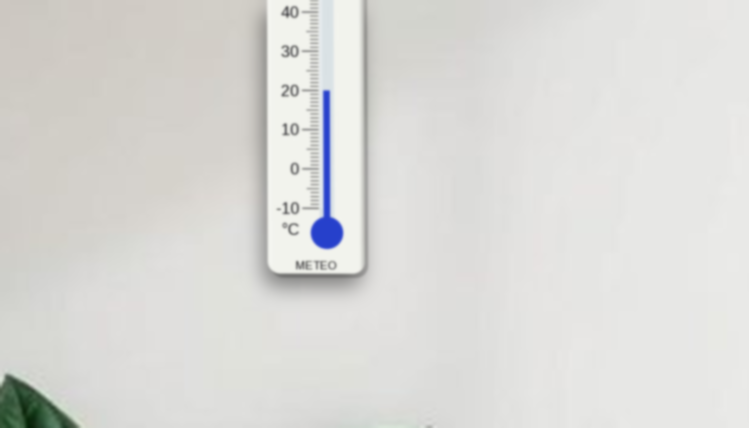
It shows {"value": 20, "unit": "°C"}
